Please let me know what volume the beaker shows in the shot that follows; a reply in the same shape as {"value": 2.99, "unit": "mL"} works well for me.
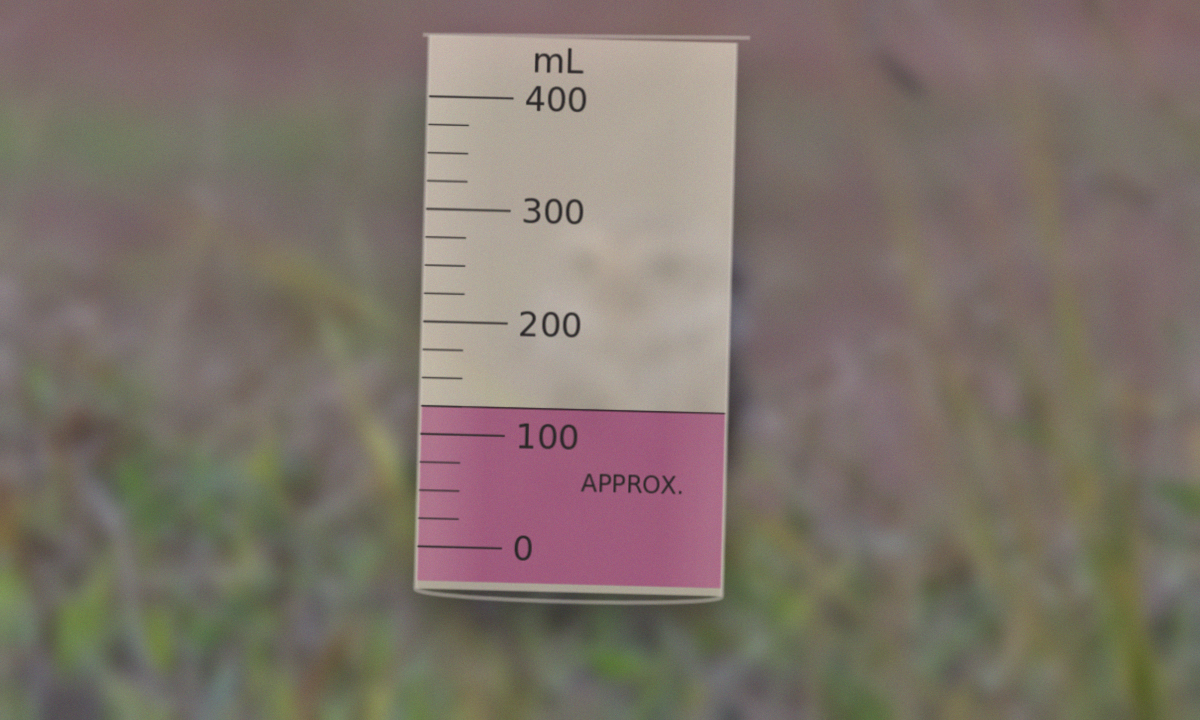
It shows {"value": 125, "unit": "mL"}
